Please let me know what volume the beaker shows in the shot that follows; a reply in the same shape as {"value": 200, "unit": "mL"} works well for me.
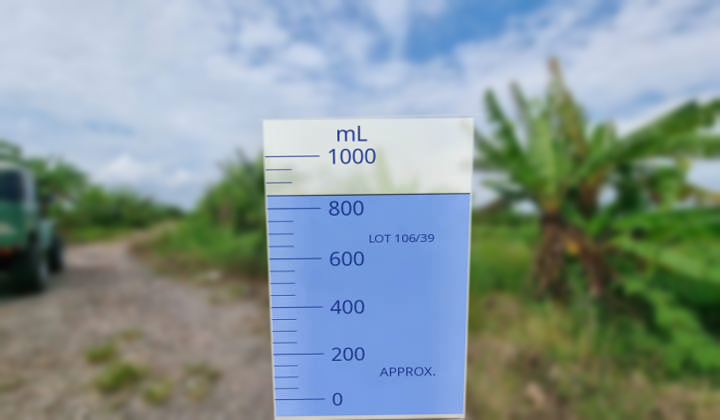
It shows {"value": 850, "unit": "mL"}
